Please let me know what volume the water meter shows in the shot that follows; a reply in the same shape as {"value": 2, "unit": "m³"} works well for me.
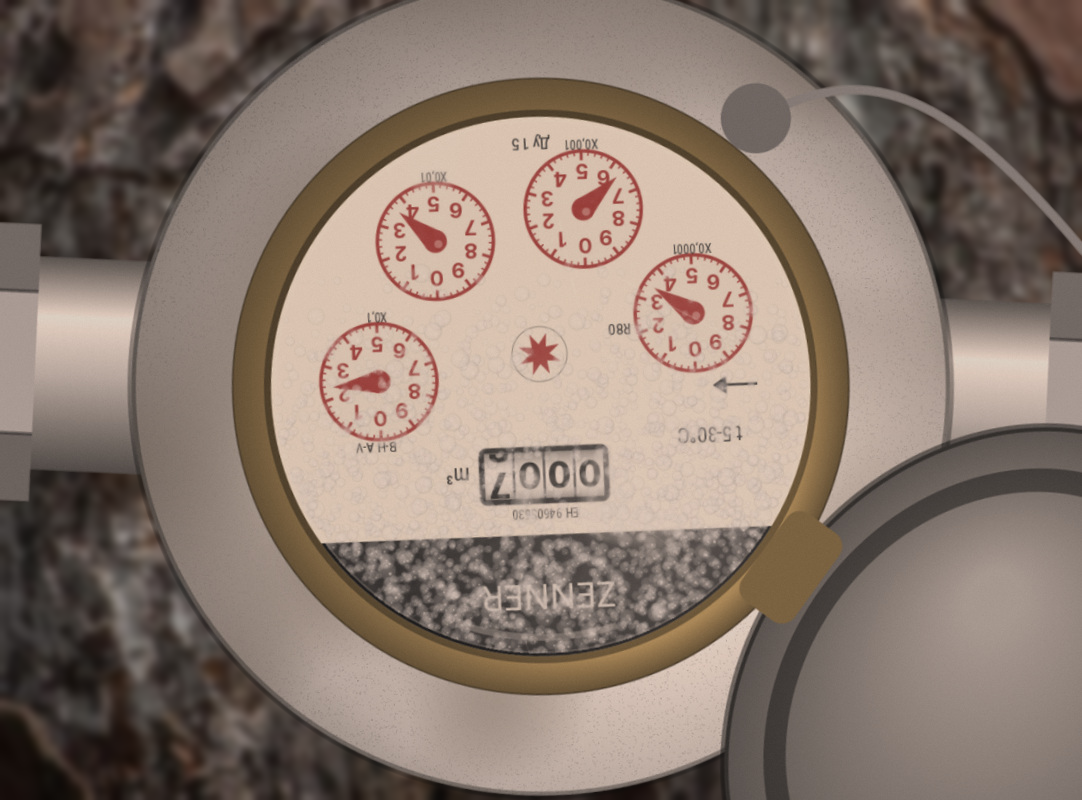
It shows {"value": 7.2363, "unit": "m³"}
